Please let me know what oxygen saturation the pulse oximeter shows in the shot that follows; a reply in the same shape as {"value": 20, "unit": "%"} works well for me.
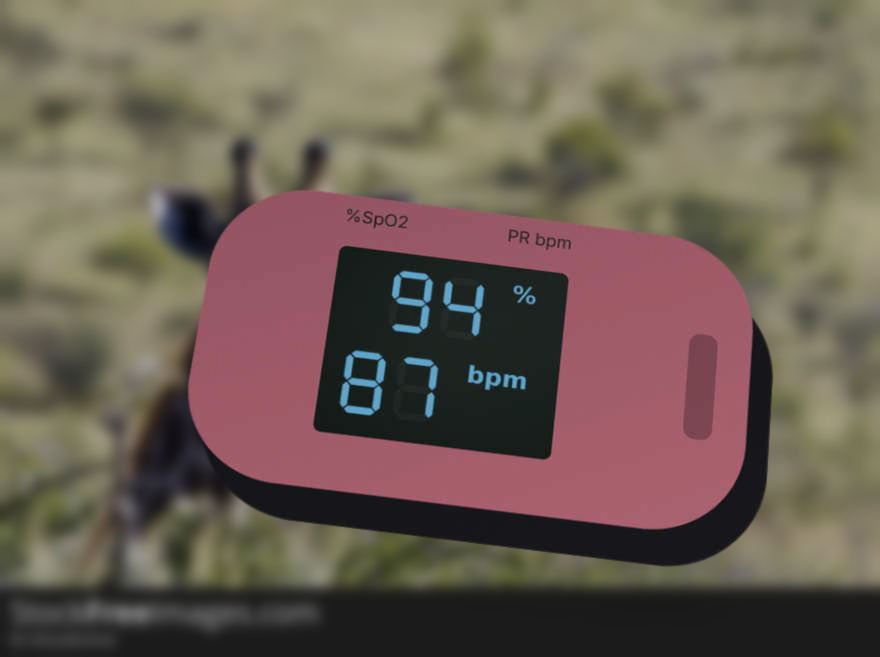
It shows {"value": 94, "unit": "%"}
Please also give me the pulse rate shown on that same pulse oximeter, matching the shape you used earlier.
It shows {"value": 87, "unit": "bpm"}
